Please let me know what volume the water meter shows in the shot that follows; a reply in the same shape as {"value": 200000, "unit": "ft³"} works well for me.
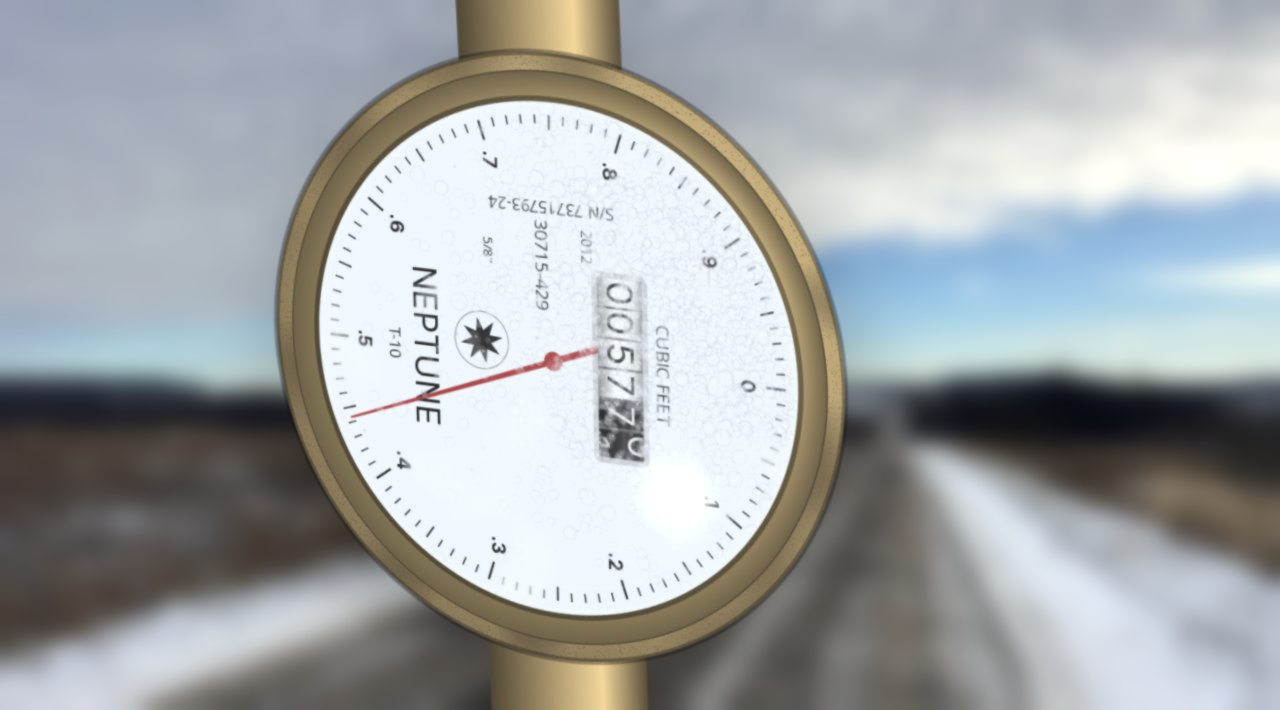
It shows {"value": 5770.44, "unit": "ft³"}
